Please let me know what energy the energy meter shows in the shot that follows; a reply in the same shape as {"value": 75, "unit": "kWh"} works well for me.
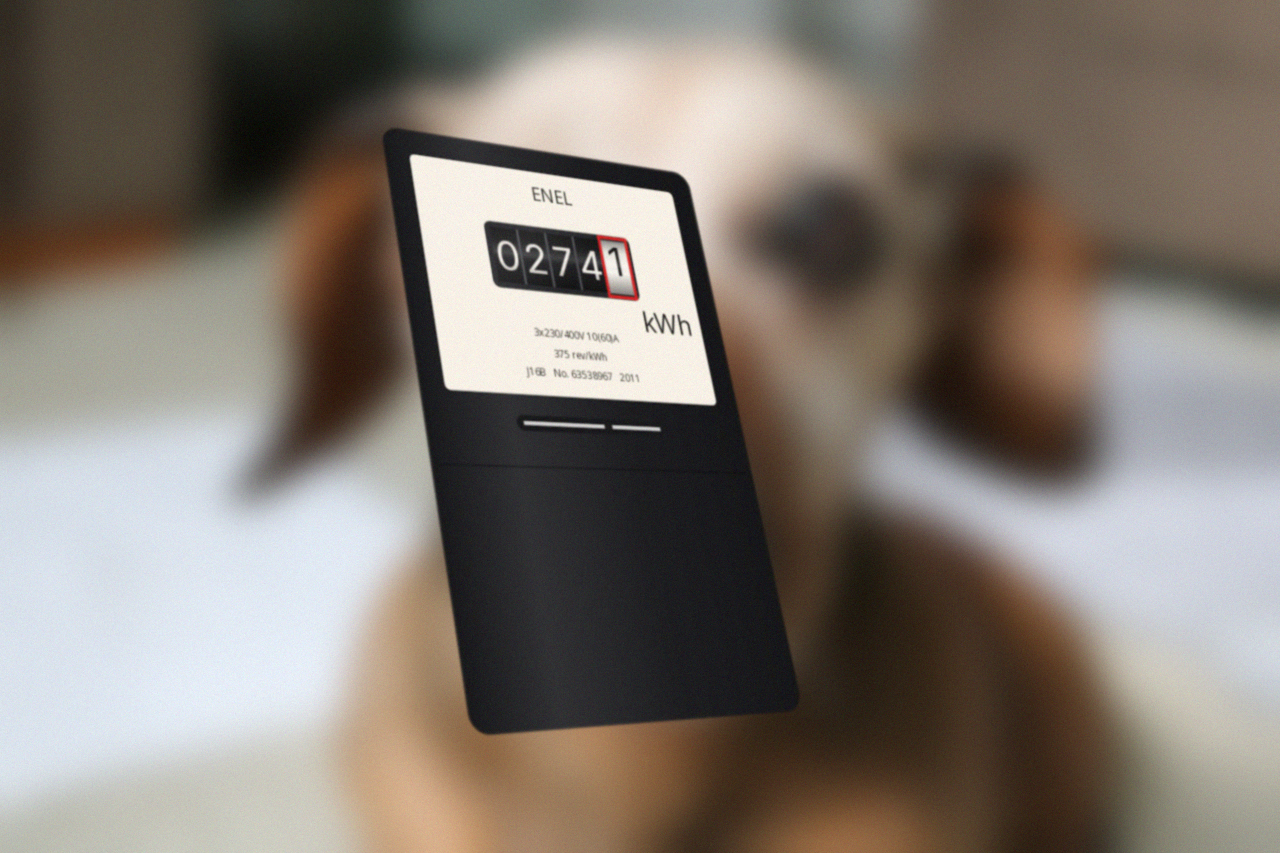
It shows {"value": 274.1, "unit": "kWh"}
